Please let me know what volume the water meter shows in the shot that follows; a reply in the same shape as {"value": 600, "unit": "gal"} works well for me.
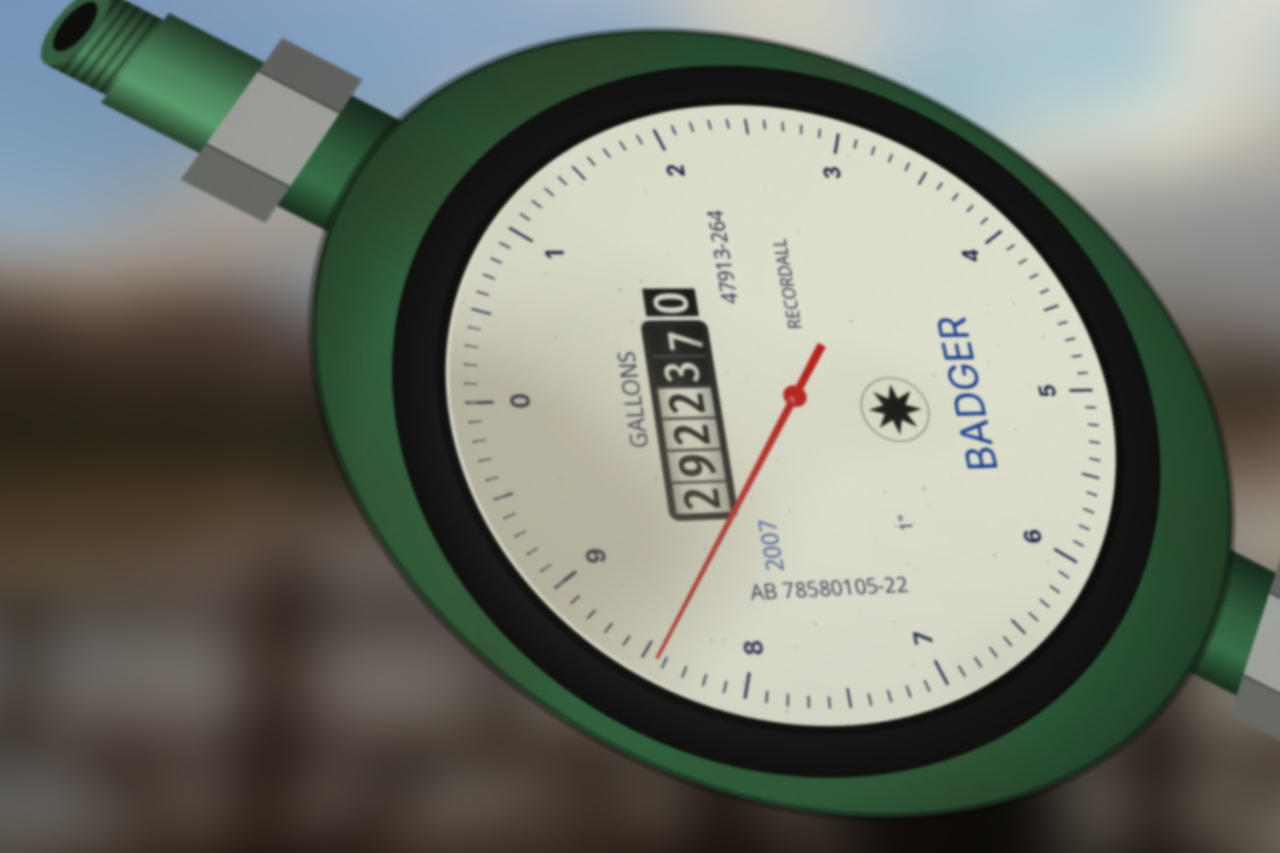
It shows {"value": 2922368.4, "unit": "gal"}
